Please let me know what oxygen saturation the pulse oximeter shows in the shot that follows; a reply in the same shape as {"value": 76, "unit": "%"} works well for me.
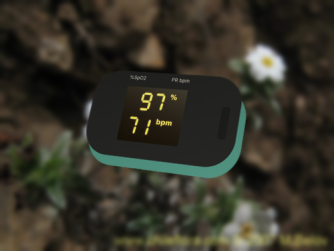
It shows {"value": 97, "unit": "%"}
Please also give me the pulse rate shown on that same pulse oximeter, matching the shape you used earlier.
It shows {"value": 71, "unit": "bpm"}
